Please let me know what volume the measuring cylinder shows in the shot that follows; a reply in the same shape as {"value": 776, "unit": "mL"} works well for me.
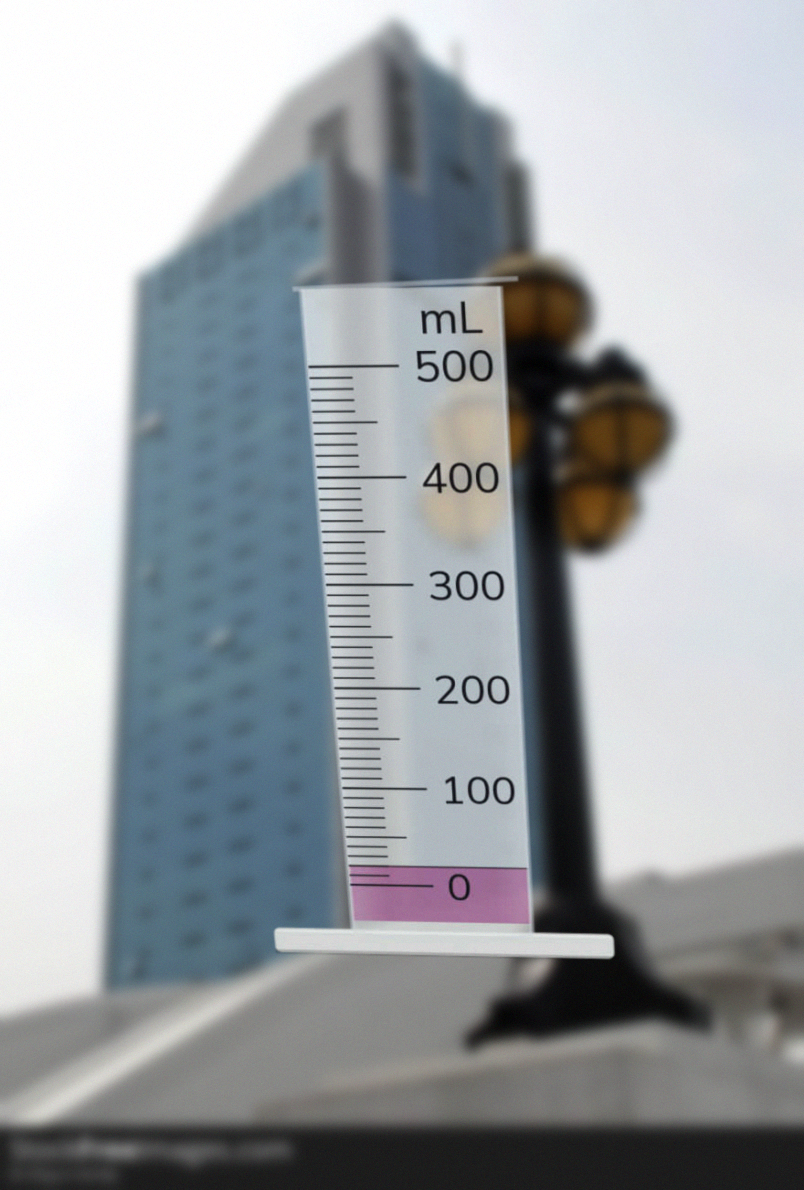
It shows {"value": 20, "unit": "mL"}
